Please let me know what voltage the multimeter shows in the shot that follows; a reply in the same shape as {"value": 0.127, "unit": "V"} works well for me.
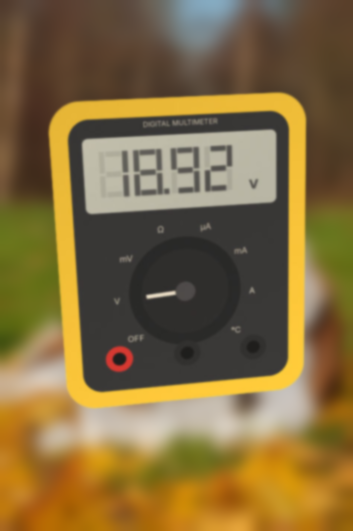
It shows {"value": 18.92, "unit": "V"}
